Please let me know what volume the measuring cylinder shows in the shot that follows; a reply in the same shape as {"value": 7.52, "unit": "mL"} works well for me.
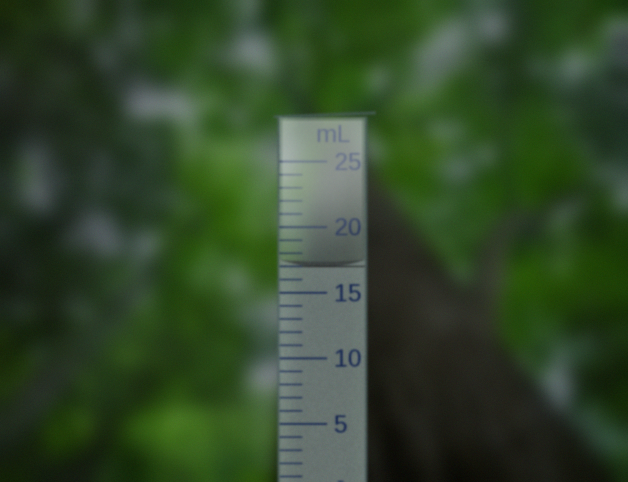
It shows {"value": 17, "unit": "mL"}
